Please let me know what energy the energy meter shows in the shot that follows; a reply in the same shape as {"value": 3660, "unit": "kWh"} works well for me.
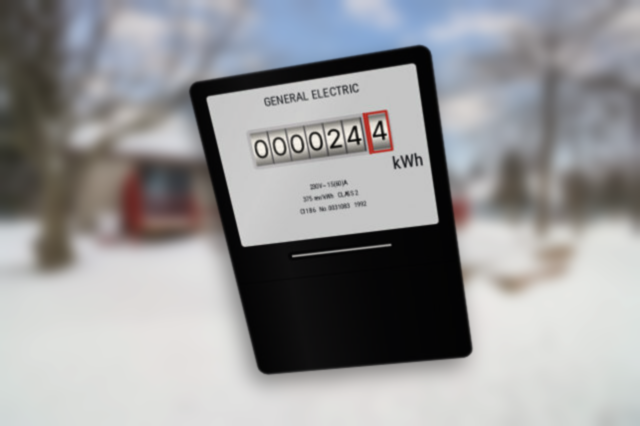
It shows {"value": 24.4, "unit": "kWh"}
